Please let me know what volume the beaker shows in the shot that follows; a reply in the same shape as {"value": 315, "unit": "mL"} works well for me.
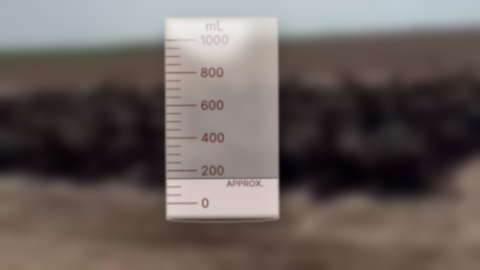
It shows {"value": 150, "unit": "mL"}
